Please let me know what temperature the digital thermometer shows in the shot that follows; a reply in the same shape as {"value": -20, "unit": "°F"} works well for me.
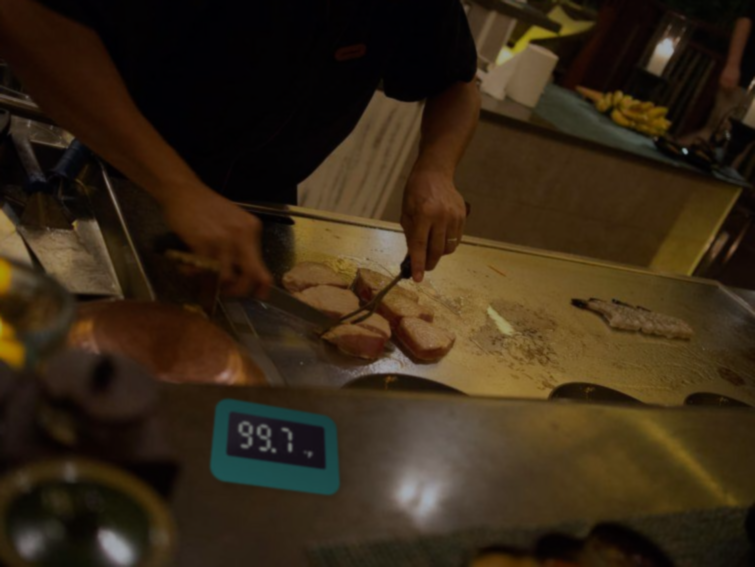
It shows {"value": 99.7, "unit": "°F"}
